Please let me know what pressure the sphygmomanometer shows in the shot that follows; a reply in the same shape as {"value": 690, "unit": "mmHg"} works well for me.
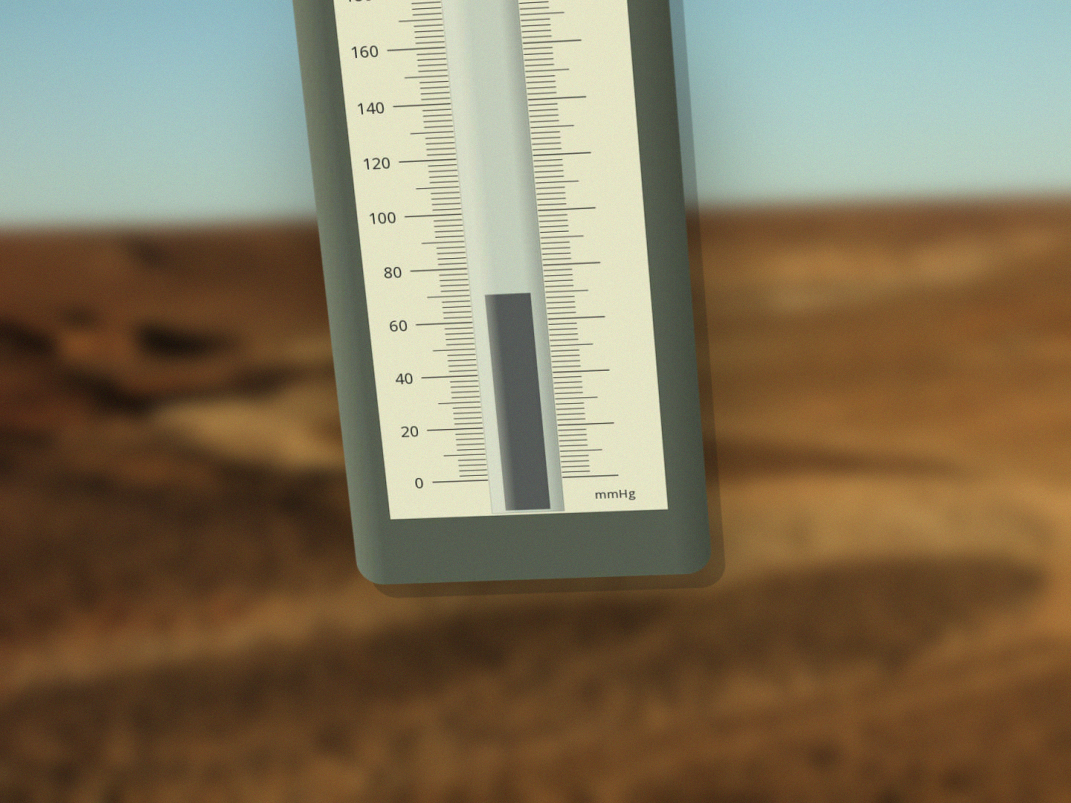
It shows {"value": 70, "unit": "mmHg"}
